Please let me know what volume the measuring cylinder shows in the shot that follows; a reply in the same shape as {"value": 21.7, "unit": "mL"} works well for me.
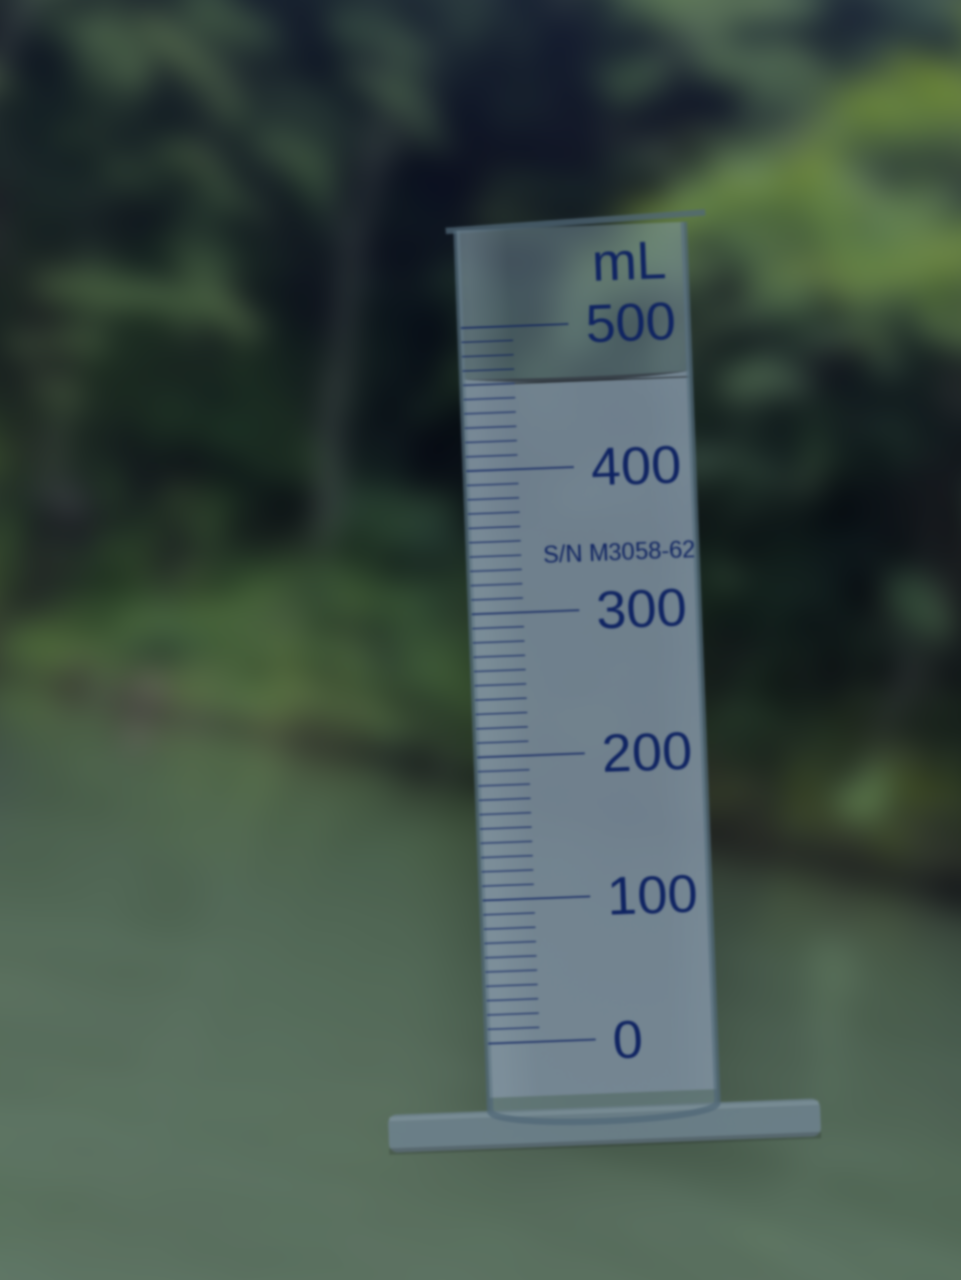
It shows {"value": 460, "unit": "mL"}
